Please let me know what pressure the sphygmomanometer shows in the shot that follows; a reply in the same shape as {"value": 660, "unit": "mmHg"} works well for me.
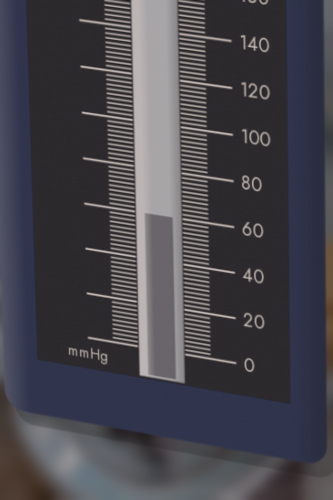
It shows {"value": 60, "unit": "mmHg"}
